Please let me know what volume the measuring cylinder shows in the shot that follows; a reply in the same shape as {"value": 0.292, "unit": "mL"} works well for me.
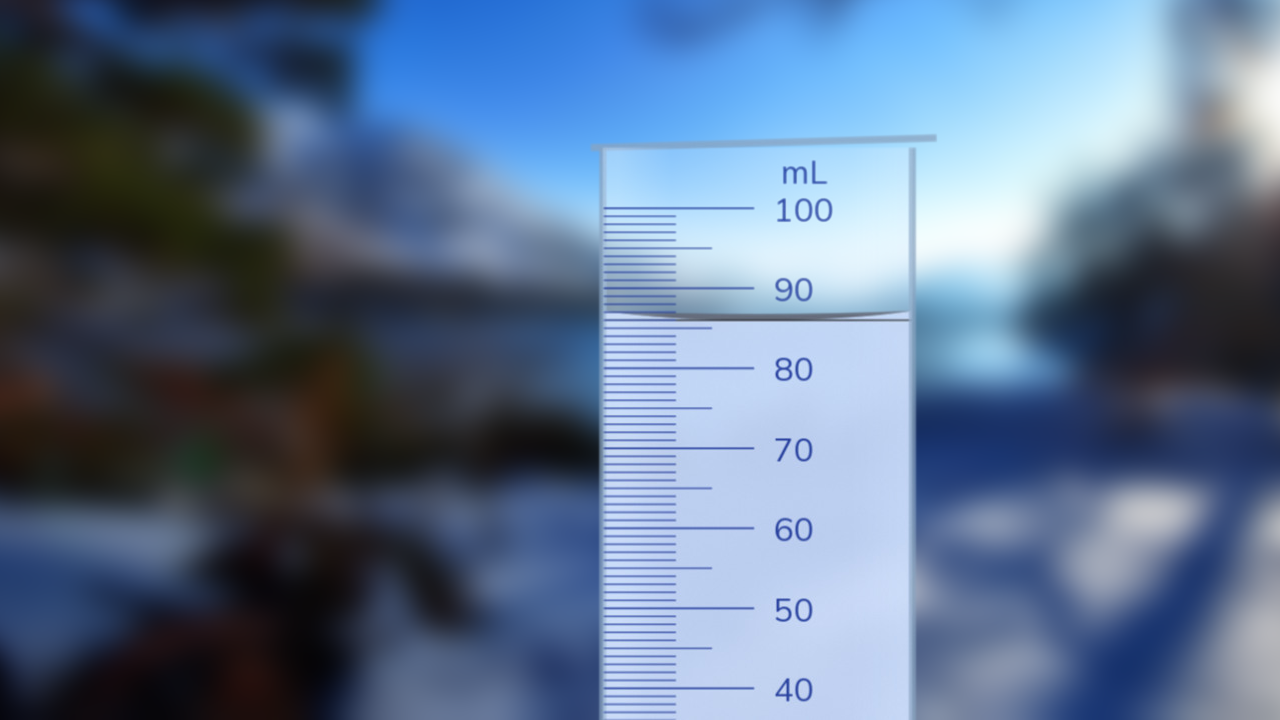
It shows {"value": 86, "unit": "mL"}
